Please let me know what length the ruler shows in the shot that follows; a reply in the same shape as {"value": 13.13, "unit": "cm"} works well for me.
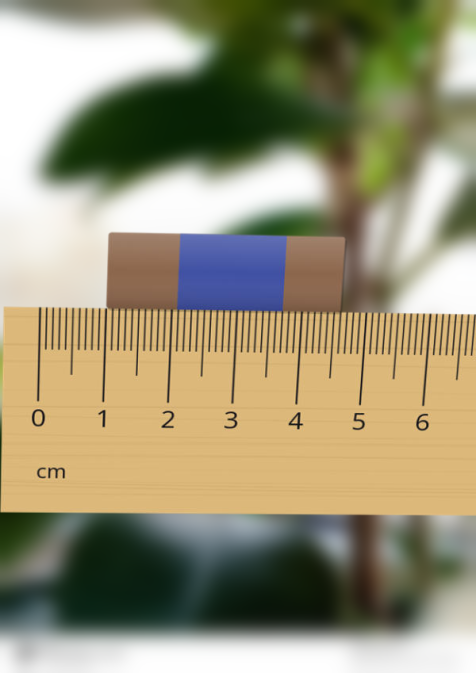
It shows {"value": 3.6, "unit": "cm"}
